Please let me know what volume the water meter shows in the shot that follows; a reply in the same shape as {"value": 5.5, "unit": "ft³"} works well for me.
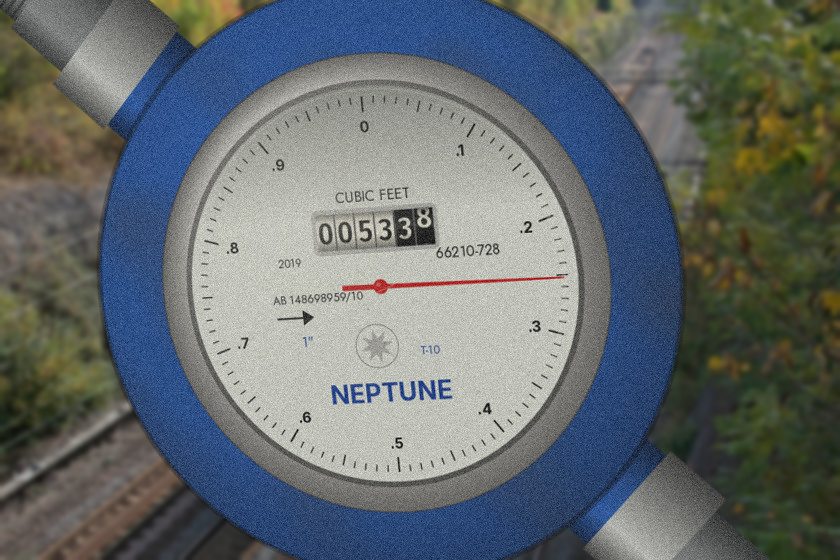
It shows {"value": 5338.25, "unit": "ft³"}
